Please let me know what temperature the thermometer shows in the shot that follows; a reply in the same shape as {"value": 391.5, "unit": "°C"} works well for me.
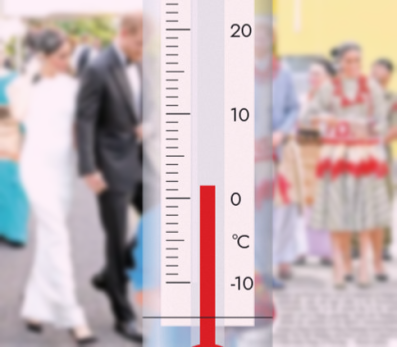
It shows {"value": 1.5, "unit": "°C"}
